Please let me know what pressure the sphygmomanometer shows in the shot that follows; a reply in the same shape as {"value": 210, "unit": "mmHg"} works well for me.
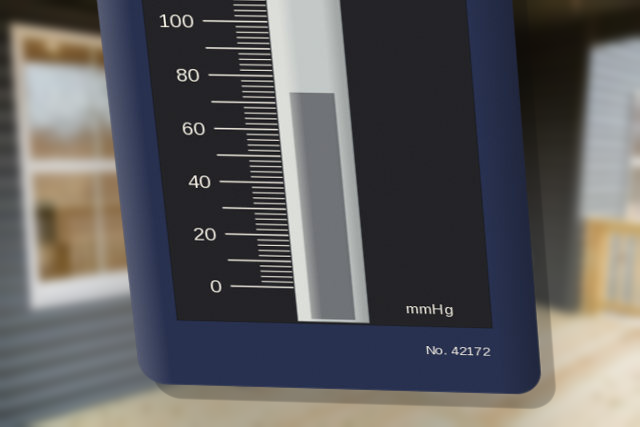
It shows {"value": 74, "unit": "mmHg"}
